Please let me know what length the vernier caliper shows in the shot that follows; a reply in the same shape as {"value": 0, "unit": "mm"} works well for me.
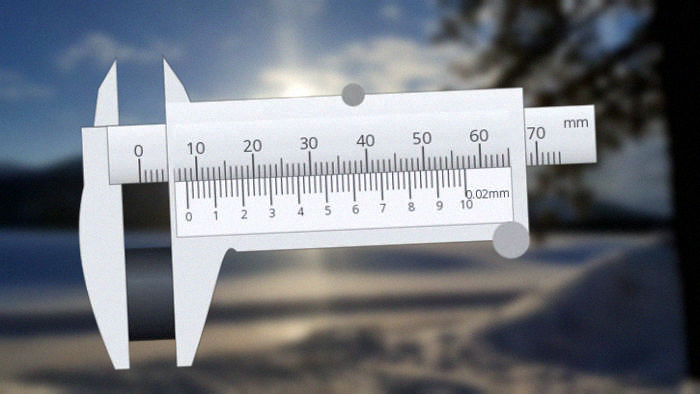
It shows {"value": 8.2, "unit": "mm"}
